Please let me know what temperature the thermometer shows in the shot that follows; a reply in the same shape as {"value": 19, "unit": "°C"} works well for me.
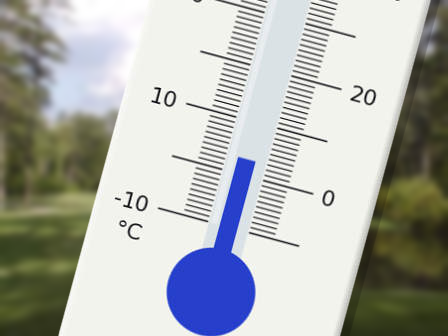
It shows {"value": 3, "unit": "°C"}
